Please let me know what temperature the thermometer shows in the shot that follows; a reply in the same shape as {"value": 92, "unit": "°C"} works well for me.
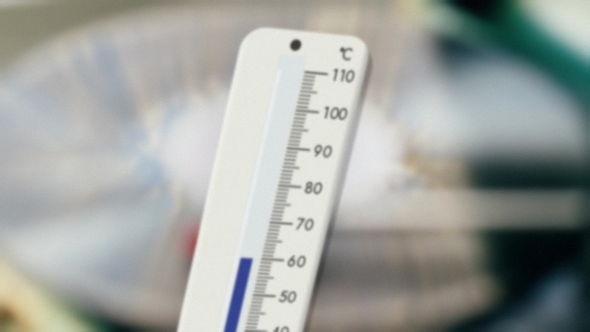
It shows {"value": 60, "unit": "°C"}
